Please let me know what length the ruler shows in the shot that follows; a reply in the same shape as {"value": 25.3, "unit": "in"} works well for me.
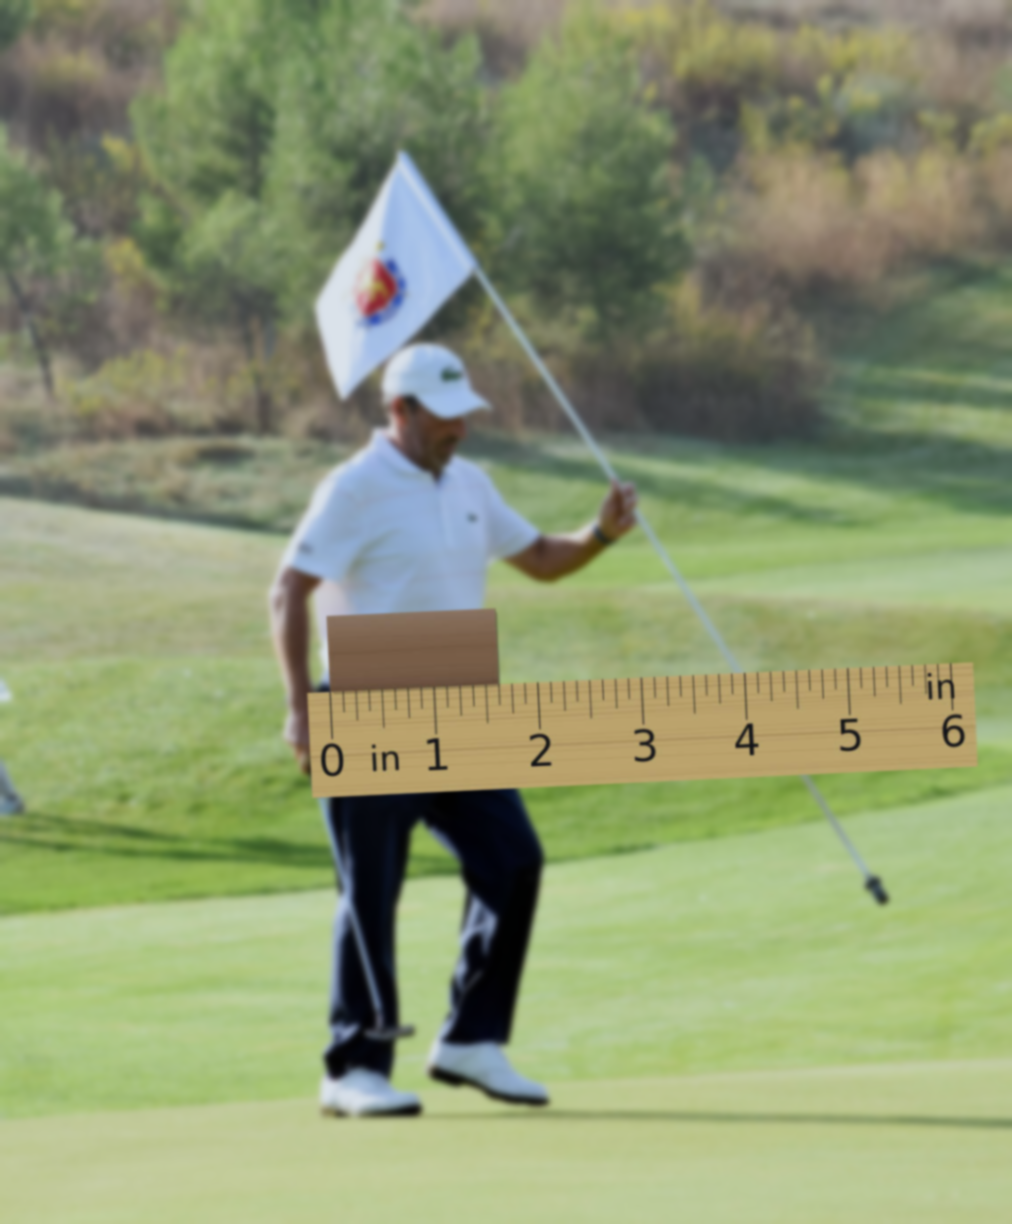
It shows {"value": 1.625, "unit": "in"}
